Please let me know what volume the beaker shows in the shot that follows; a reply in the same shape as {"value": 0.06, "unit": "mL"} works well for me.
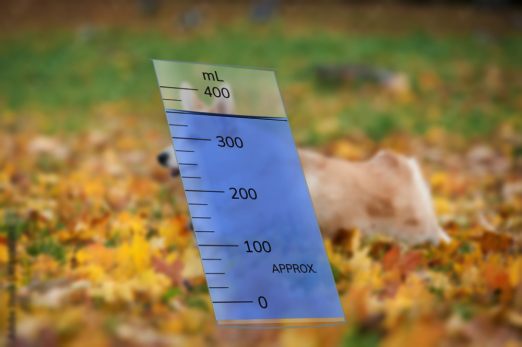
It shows {"value": 350, "unit": "mL"}
